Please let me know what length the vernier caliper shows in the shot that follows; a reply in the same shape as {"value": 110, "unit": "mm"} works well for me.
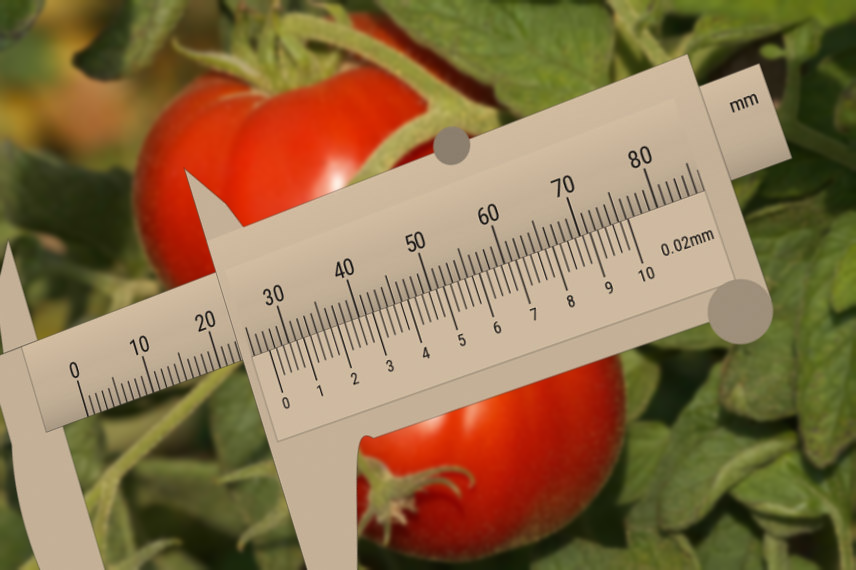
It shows {"value": 27.2, "unit": "mm"}
